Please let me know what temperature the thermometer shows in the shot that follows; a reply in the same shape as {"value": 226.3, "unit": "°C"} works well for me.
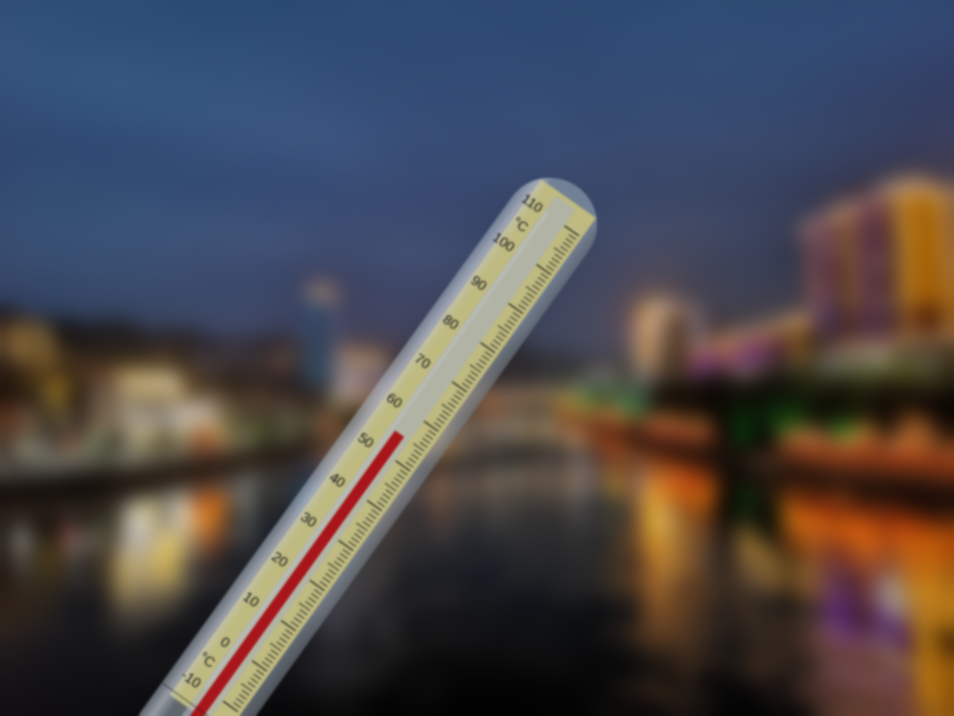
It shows {"value": 55, "unit": "°C"}
